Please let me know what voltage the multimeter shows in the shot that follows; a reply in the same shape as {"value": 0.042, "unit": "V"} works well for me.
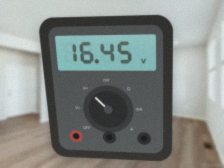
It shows {"value": 16.45, "unit": "V"}
